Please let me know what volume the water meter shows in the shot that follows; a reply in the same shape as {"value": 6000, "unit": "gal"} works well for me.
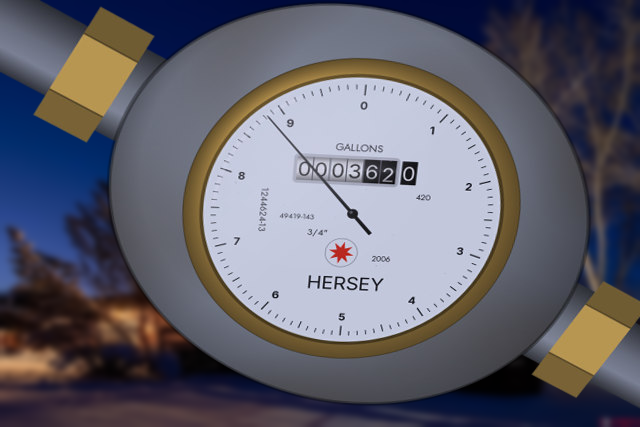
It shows {"value": 3618.8, "unit": "gal"}
